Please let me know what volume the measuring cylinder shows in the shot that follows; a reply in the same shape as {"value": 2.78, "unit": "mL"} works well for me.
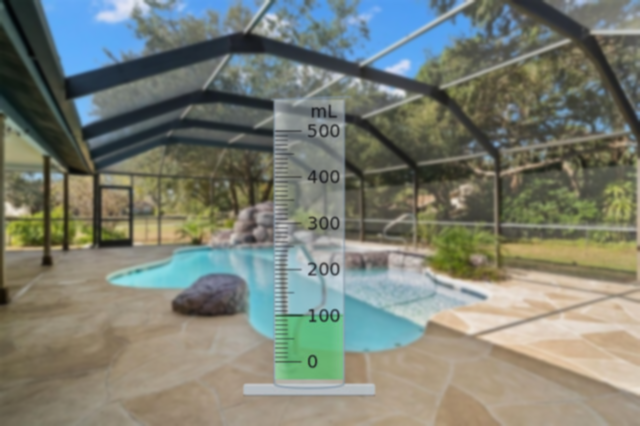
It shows {"value": 100, "unit": "mL"}
